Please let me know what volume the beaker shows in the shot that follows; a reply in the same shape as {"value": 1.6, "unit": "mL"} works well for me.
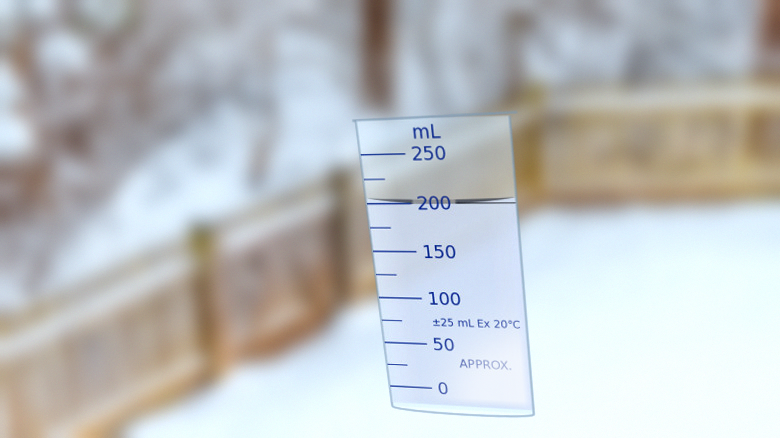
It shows {"value": 200, "unit": "mL"}
